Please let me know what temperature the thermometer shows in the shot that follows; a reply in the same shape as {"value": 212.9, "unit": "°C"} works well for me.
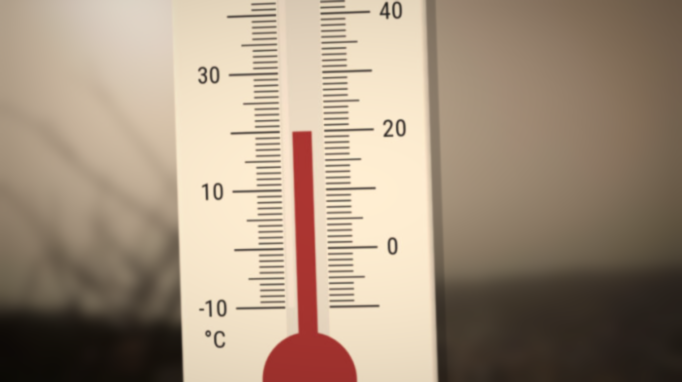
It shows {"value": 20, "unit": "°C"}
